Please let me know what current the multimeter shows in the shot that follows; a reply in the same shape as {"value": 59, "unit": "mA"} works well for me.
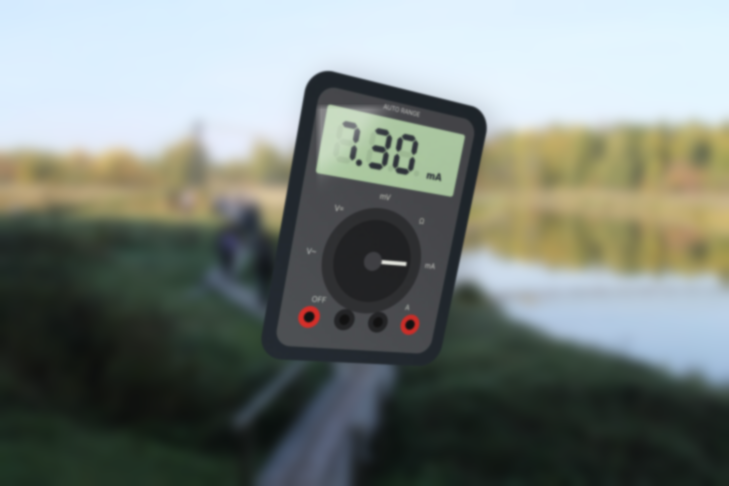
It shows {"value": 7.30, "unit": "mA"}
